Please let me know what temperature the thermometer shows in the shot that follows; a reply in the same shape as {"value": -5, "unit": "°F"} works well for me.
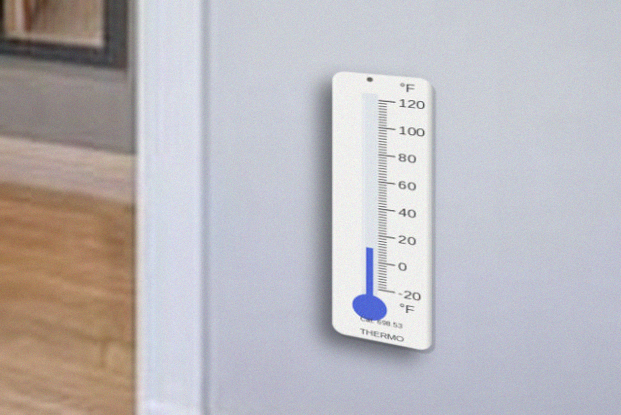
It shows {"value": 10, "unit": "°F"}
